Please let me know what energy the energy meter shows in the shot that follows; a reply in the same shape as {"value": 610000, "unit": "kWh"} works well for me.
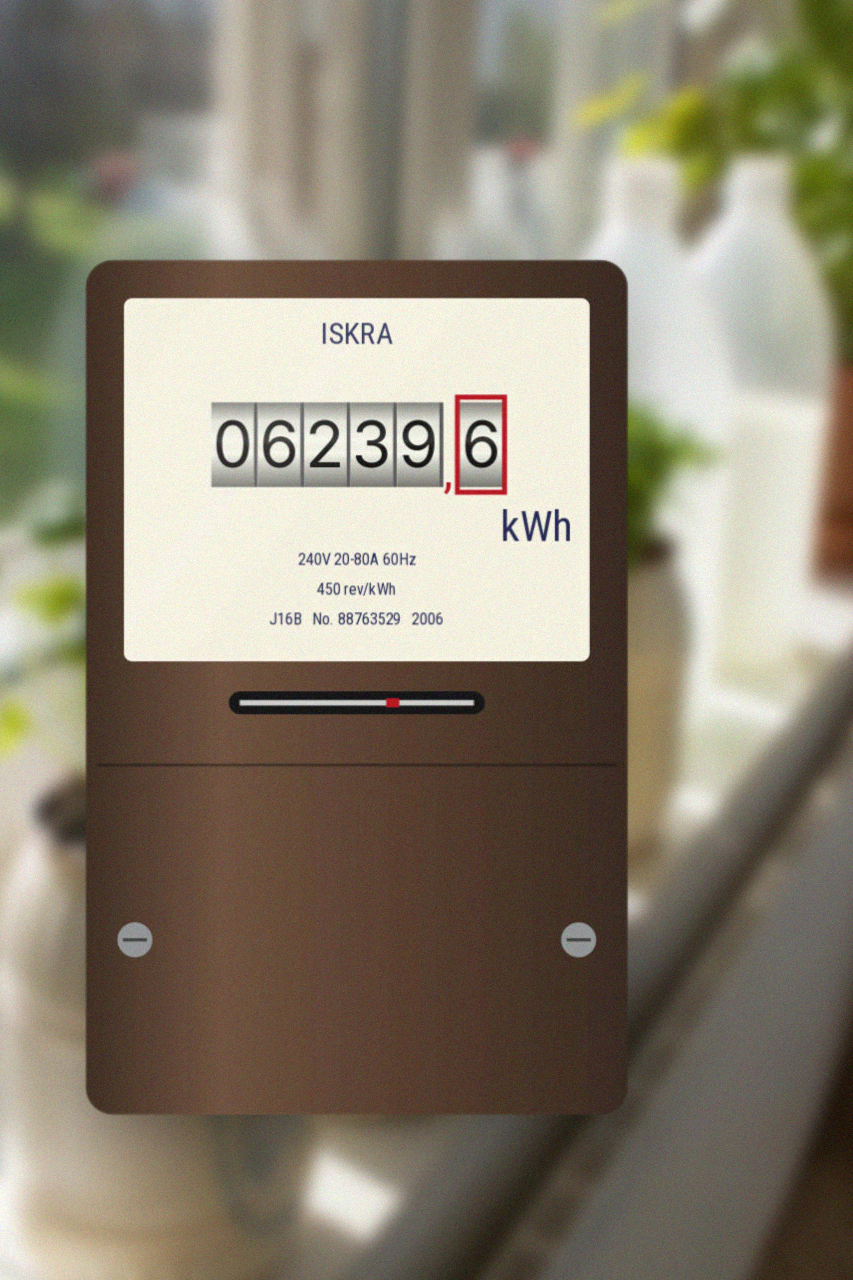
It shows {"value": 6239.6, "unit": "kWh"}
